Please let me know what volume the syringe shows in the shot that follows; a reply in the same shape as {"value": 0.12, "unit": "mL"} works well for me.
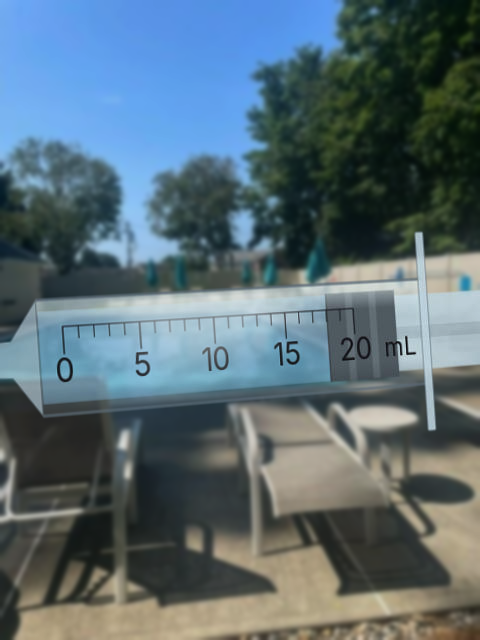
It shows {"value": 18, "unit": "mL"}
